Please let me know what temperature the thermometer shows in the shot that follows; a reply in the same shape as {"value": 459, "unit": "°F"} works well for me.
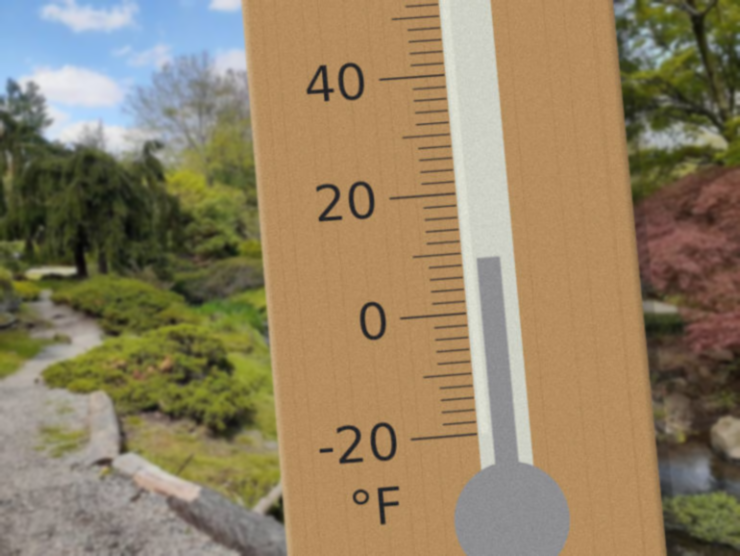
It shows {"value": 9, "unit": "°F"}
